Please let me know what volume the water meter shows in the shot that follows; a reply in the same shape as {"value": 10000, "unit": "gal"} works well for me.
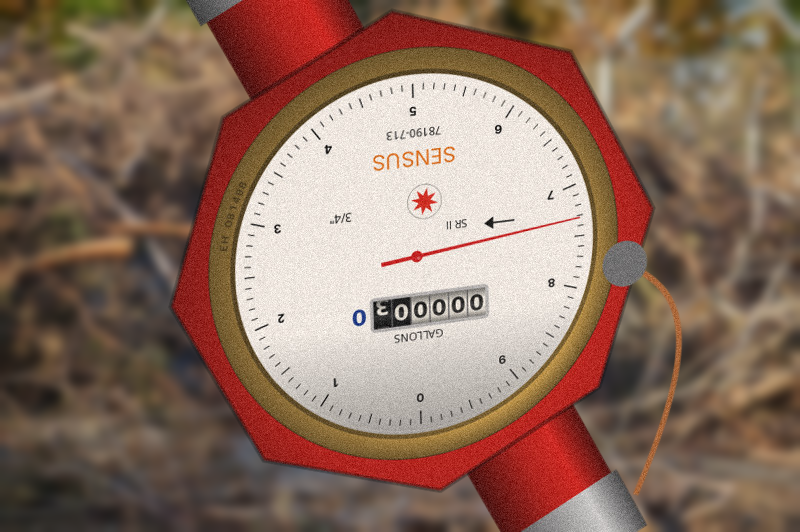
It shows {"value": 27.3, "unit": "gal"}
